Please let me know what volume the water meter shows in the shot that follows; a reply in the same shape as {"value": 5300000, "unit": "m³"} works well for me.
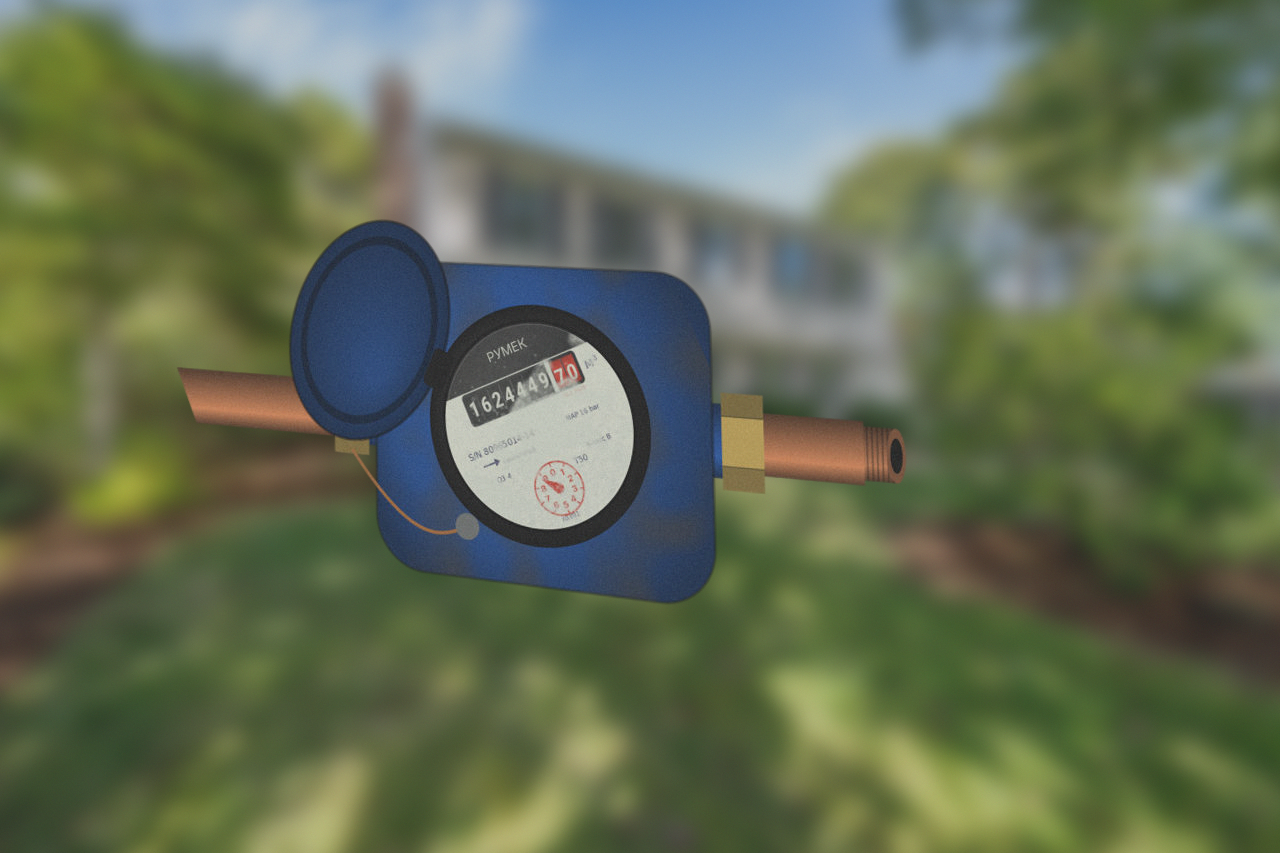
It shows {"value": 1624449.698, "unit": "m³"}
